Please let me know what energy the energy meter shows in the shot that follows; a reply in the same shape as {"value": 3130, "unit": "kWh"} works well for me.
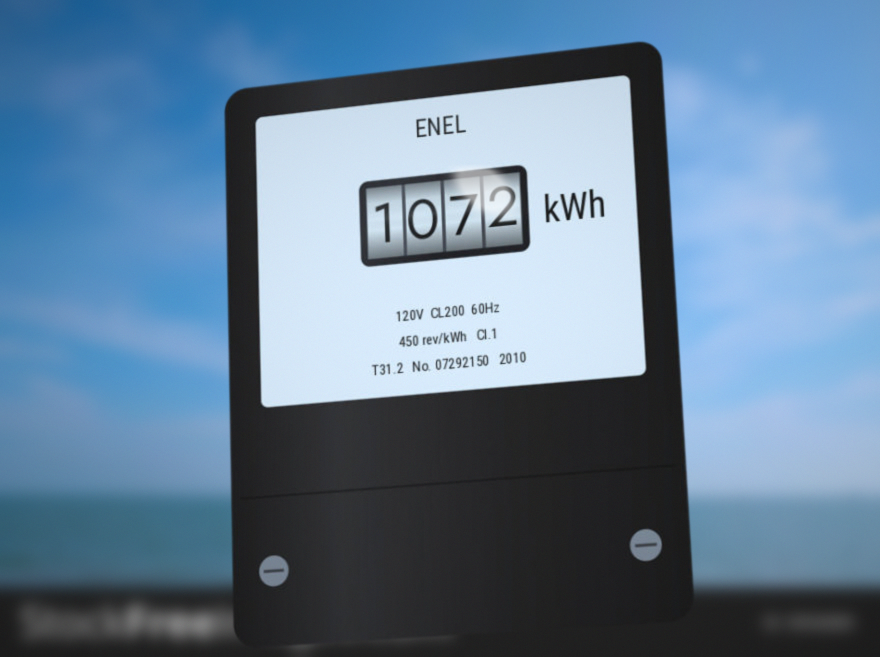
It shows {"value": 1072, "unit": "kWh"}
